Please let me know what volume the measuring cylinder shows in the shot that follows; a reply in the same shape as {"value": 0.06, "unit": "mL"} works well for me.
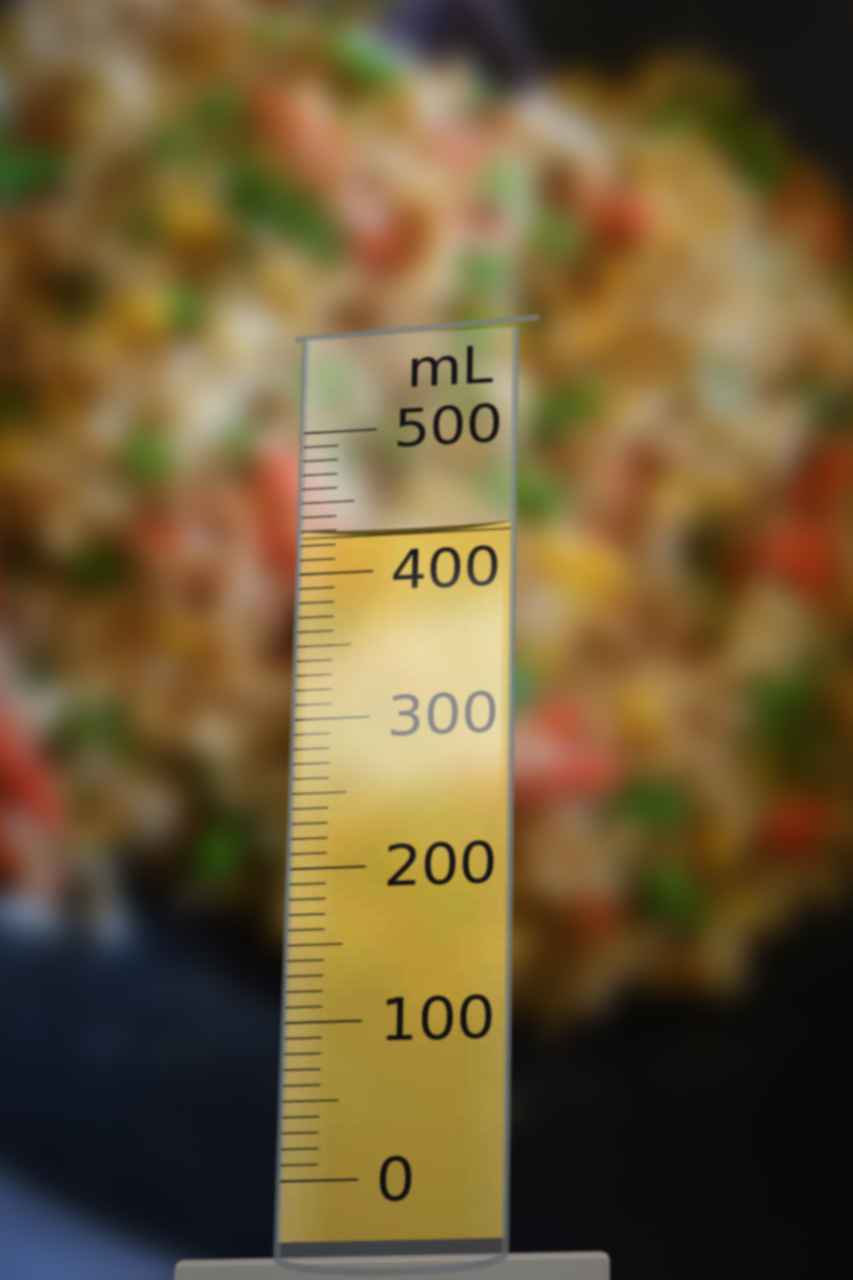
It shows {"value": 425, "unit": "mL"}
